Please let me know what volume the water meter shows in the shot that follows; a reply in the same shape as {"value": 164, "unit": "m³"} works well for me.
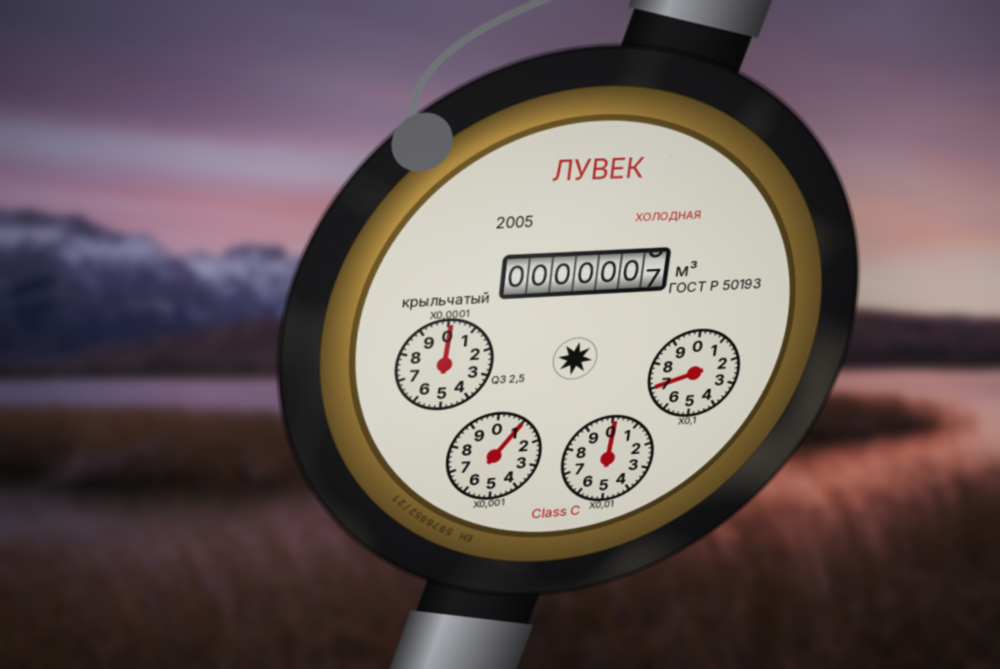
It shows {"value": 6.7010, "unit": "m³"}
